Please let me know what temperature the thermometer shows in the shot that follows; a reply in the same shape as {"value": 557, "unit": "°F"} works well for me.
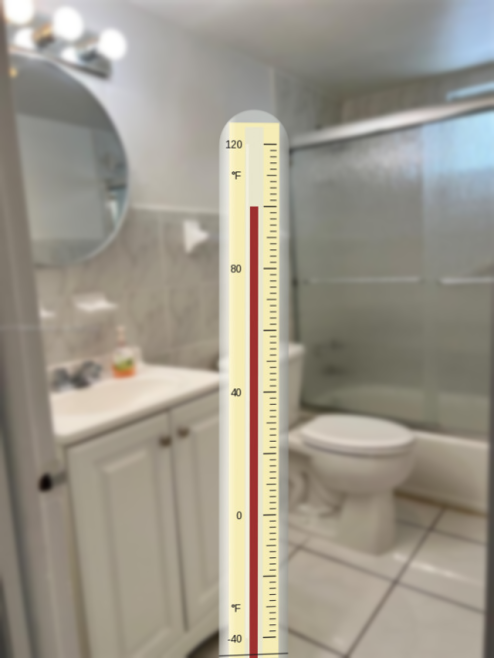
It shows {"value": 100, "unit": "°F"}
